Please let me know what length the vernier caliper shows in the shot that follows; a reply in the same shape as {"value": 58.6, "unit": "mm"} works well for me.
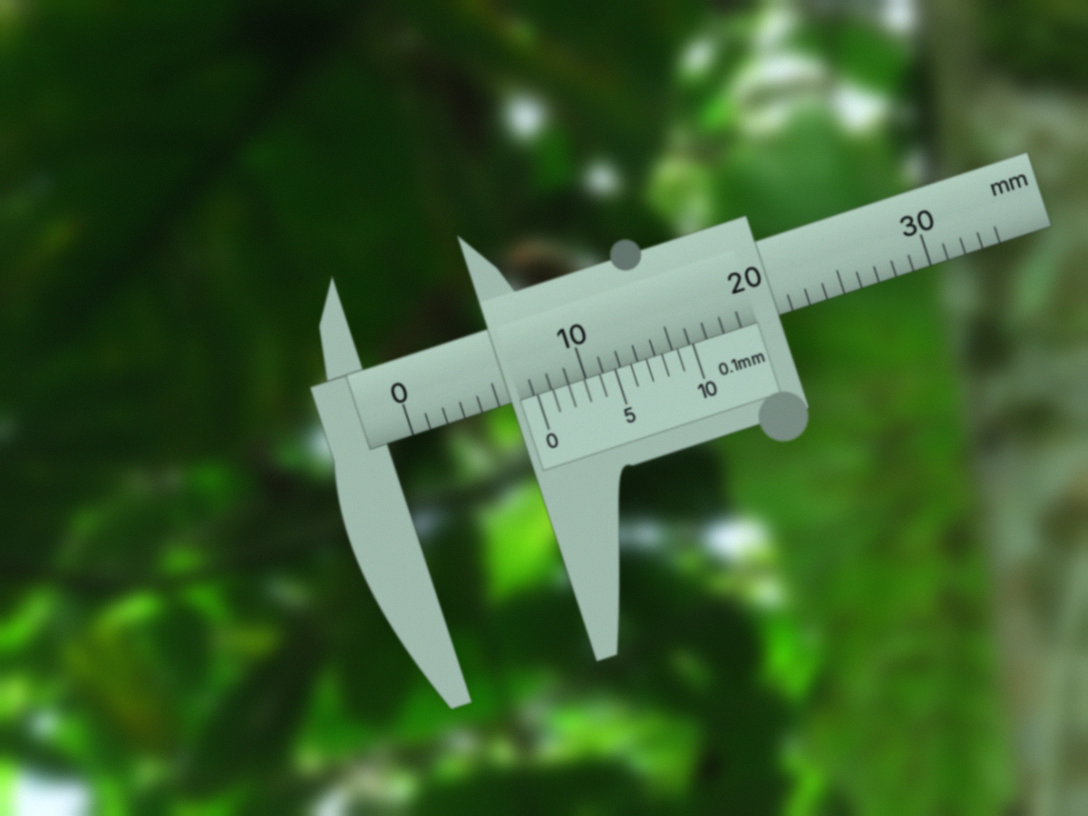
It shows {"value": 7.2, "unit": "mm"}
